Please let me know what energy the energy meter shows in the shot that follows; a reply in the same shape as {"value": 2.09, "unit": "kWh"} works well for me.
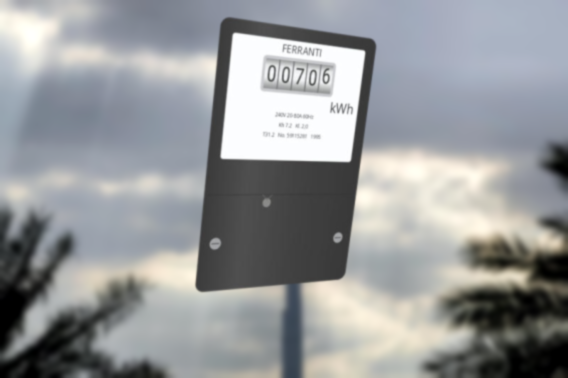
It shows {"value": 706, "unit": "kWh"}
